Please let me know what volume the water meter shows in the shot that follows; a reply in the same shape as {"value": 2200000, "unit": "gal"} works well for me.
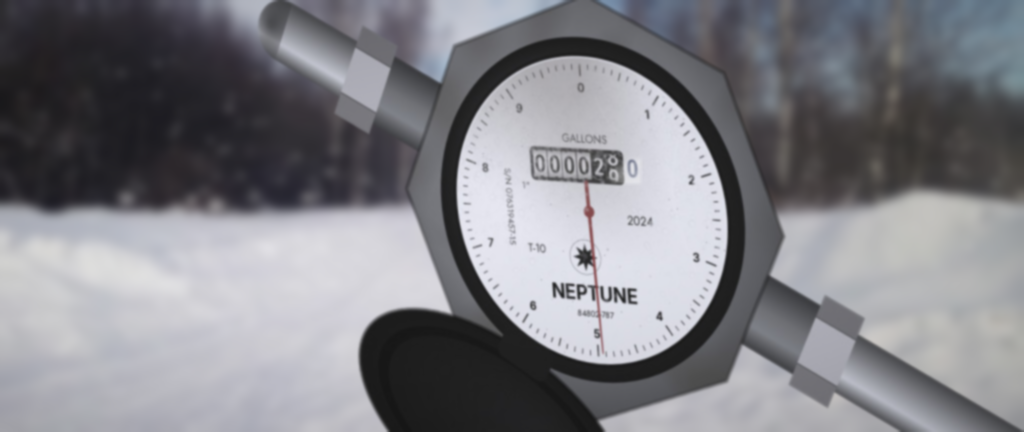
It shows {"value": 284.9, "unit": "gal"}
